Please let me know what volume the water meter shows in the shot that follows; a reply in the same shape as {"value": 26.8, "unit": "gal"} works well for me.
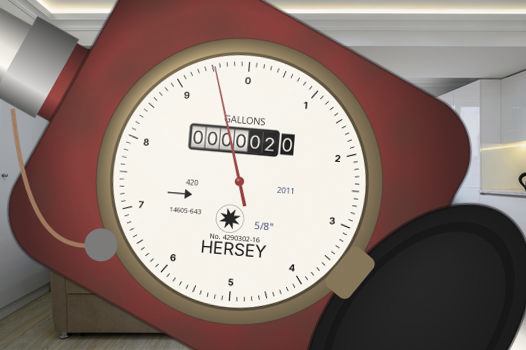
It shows {"value": 19.5, "unit": "gal"}
